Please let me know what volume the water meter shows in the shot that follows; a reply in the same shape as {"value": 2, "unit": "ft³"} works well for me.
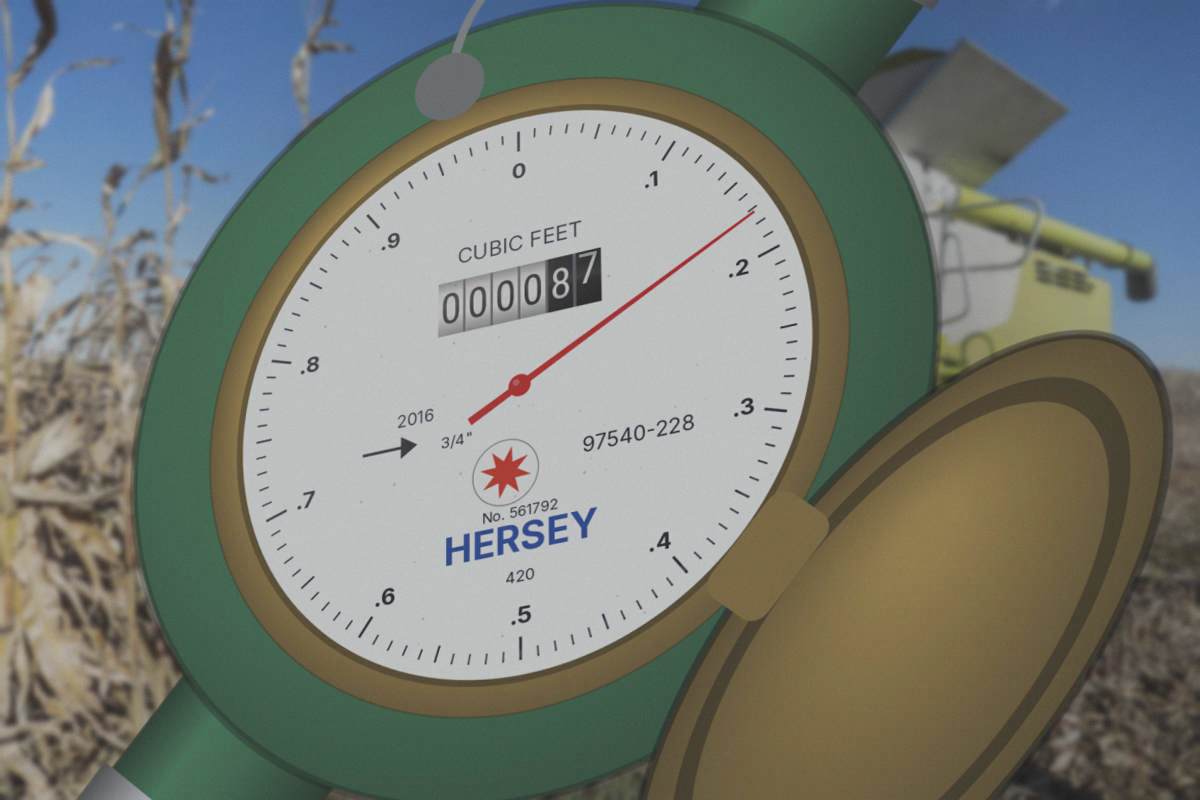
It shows {"value": 87.17, "unit": "ft³"}
